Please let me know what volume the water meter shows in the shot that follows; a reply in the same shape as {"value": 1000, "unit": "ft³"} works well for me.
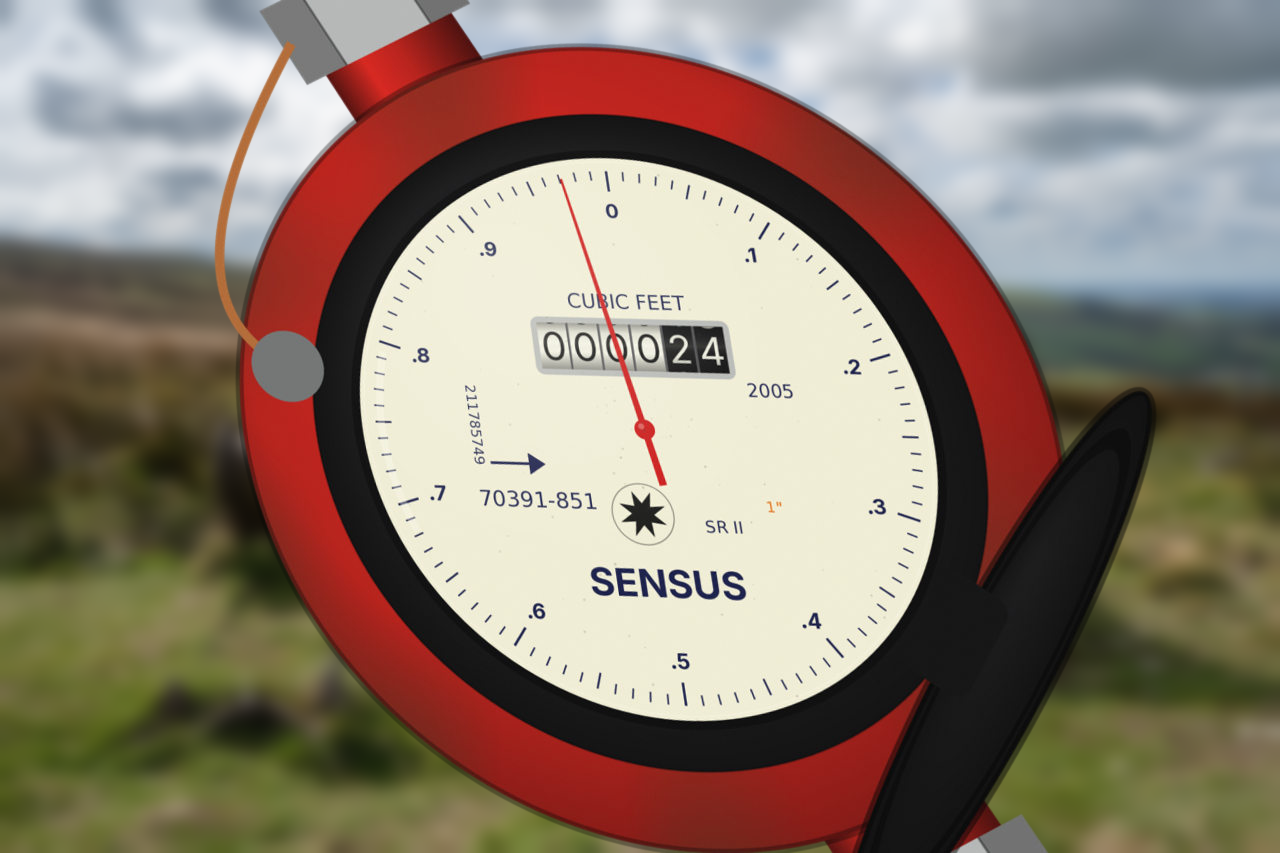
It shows {"value": 23.97, "unit": "ft³"}
